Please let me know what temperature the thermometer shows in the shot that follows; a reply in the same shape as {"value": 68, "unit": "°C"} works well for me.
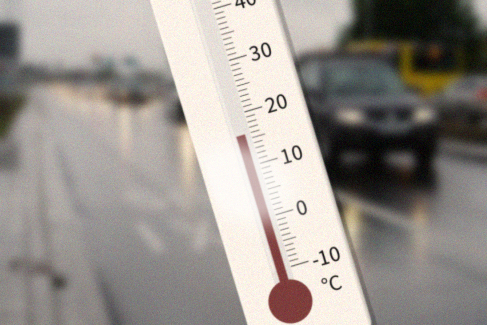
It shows {"value": 16, "unit": "°C"}
